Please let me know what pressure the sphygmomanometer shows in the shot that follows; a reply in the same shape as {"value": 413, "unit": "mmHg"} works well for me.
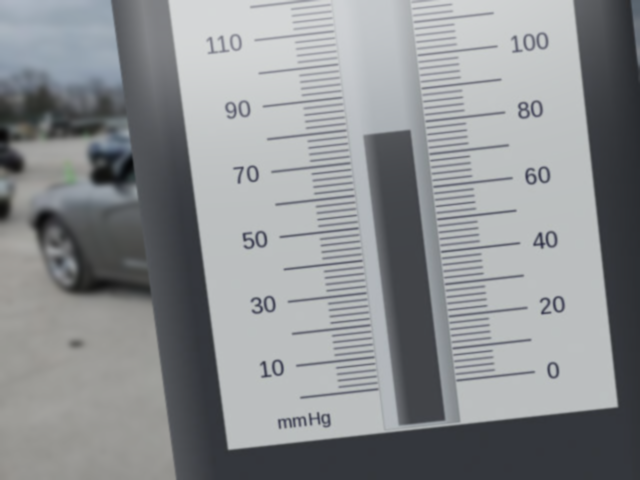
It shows {"value": 78, "unit": "mmHg"}
